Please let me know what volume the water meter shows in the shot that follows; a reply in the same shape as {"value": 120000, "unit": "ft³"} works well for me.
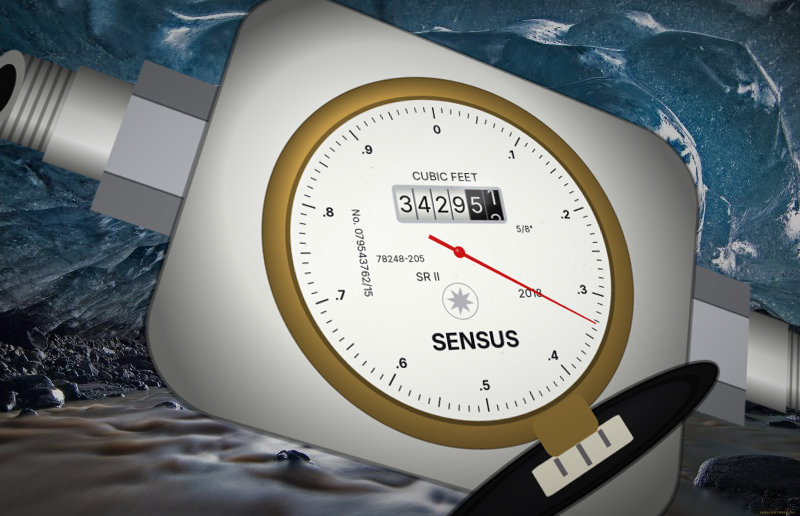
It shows {"value": 342951.33, "unit": "ft³"}
